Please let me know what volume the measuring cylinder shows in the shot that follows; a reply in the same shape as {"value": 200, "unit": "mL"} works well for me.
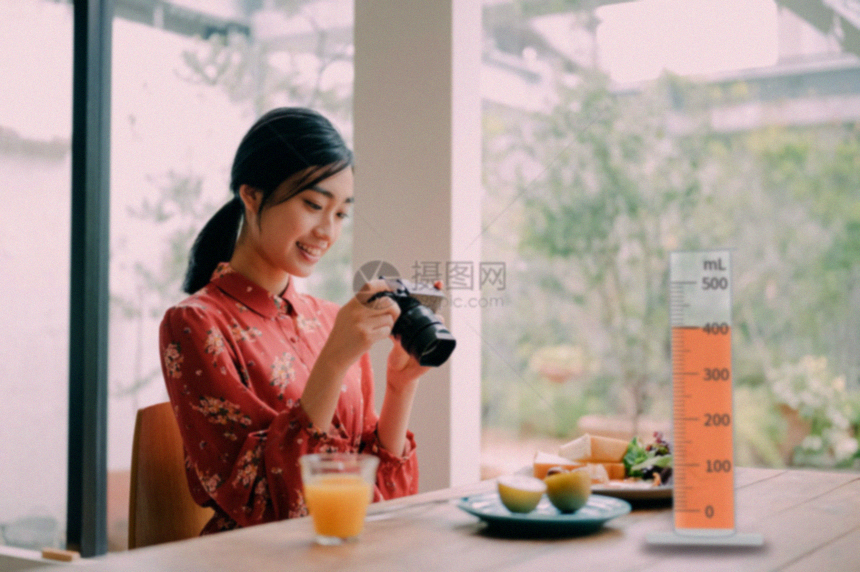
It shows {"value": 400, "unit": "mL"}
